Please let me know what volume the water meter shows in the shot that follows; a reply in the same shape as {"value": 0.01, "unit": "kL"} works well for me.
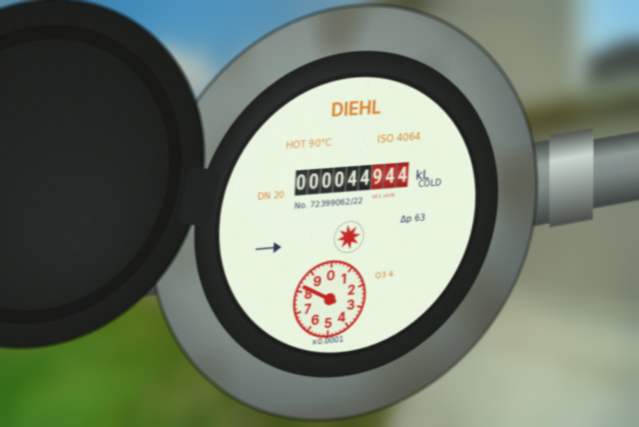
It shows {"value": 44.9448, "unit": "kL"}
